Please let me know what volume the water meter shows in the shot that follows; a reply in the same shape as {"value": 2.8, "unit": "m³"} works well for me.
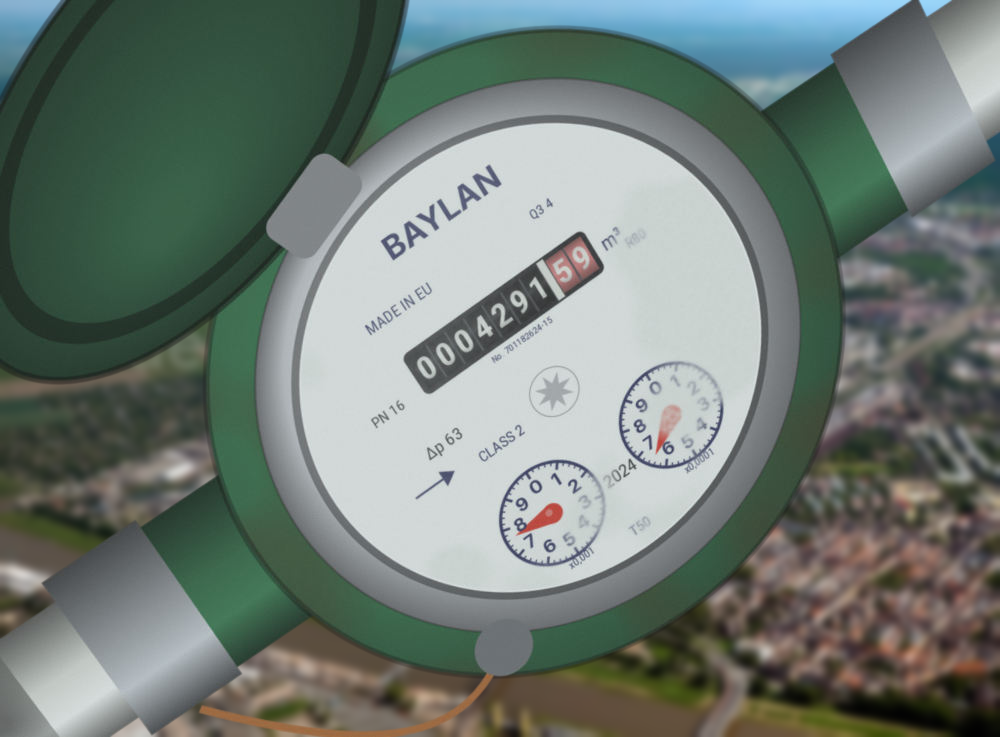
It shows {"value": 4291.5976, "unit": "m³"}
